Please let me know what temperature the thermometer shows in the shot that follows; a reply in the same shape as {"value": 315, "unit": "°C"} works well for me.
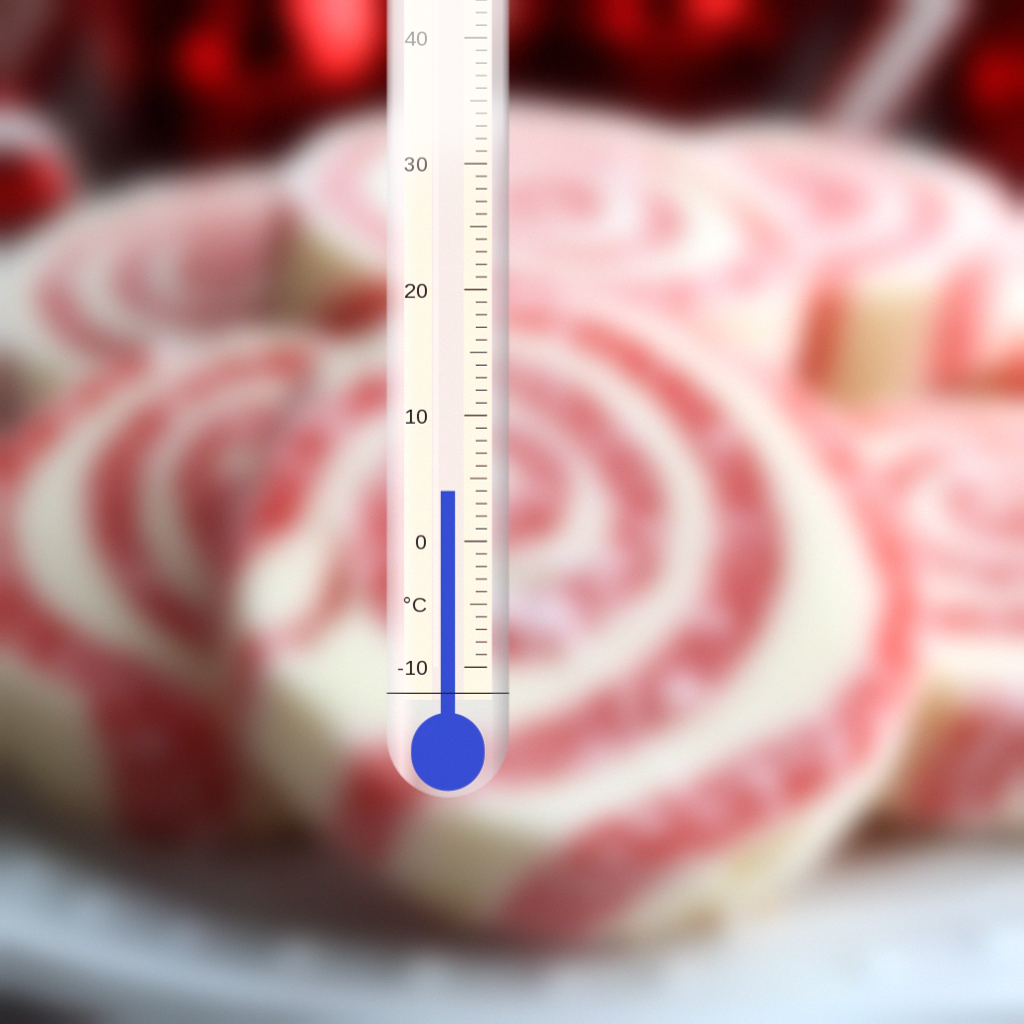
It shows {"value": 4, "unit": "°C"}
